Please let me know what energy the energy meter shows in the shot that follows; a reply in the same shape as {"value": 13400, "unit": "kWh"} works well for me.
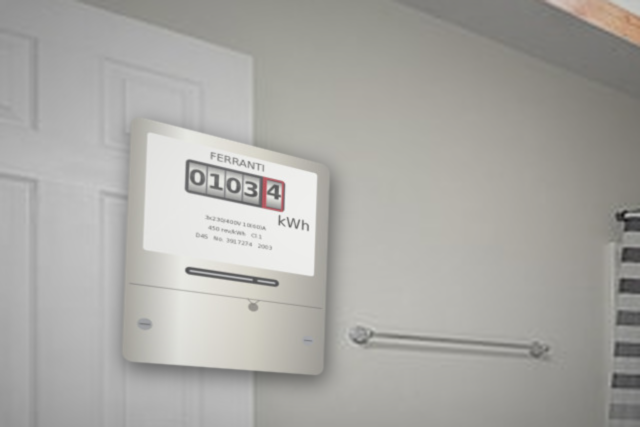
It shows {"value": 103.4, "unit": "kWh"}
